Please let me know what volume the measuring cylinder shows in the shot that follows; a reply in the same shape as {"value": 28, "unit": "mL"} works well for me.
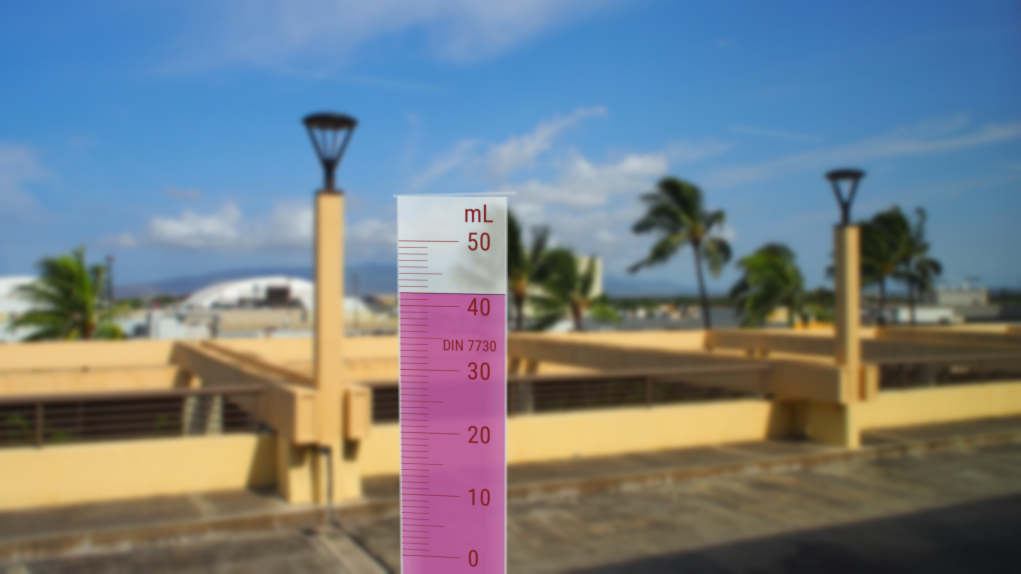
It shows {"value": 42, "unit": "mL"}
